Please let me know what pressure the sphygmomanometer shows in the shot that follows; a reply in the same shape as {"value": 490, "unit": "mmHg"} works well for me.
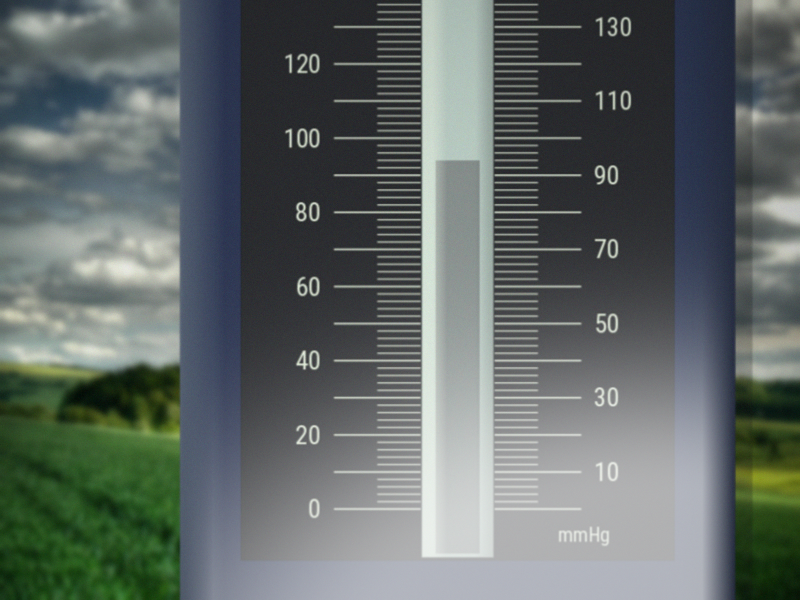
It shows {"value": 94, "unit": "mmHg"}
